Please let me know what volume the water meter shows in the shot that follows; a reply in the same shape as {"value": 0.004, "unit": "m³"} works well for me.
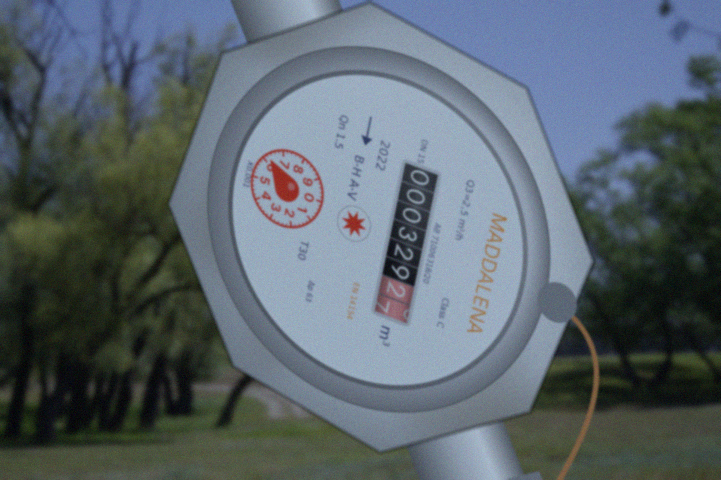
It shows {"value": 329.266, "unit": "m³"}
